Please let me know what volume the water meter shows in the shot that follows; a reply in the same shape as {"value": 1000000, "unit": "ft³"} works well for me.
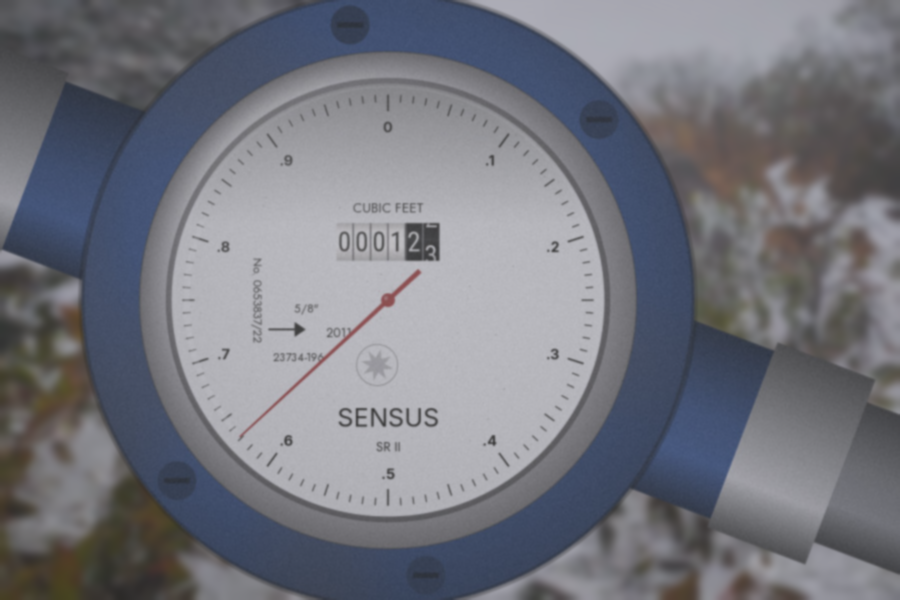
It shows {"value": 122.63, "unit": "ft³"}
